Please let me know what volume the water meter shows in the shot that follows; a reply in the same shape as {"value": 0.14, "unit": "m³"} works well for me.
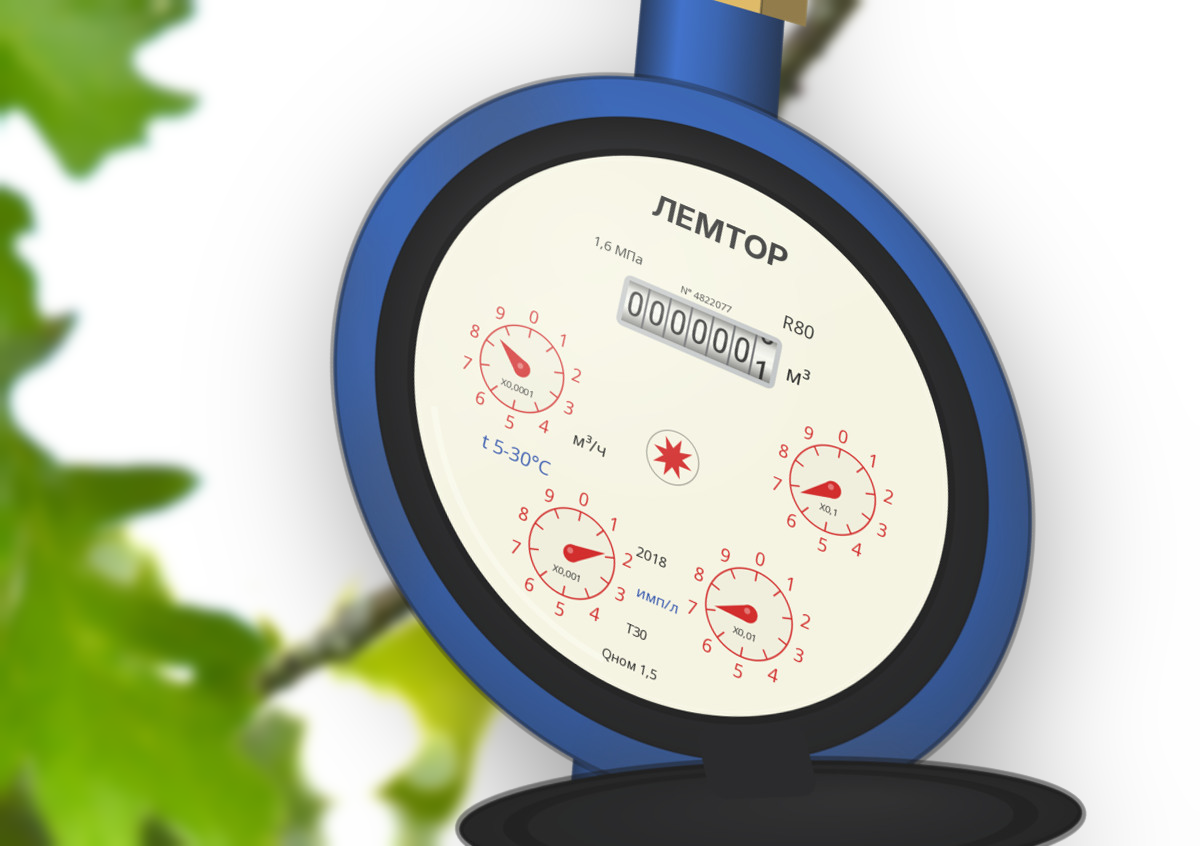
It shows {"value": 0.6718, "unit": "m³"}
